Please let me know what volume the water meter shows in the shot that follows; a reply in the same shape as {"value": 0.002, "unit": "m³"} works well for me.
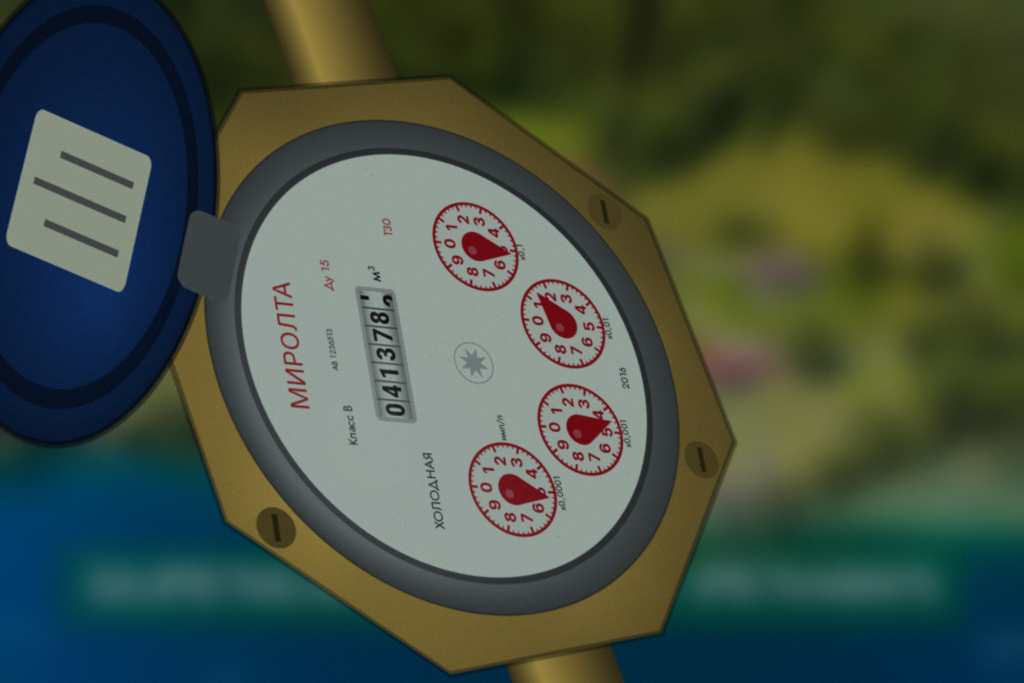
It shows {"value": 413781.5145, "unit": "m³"}
